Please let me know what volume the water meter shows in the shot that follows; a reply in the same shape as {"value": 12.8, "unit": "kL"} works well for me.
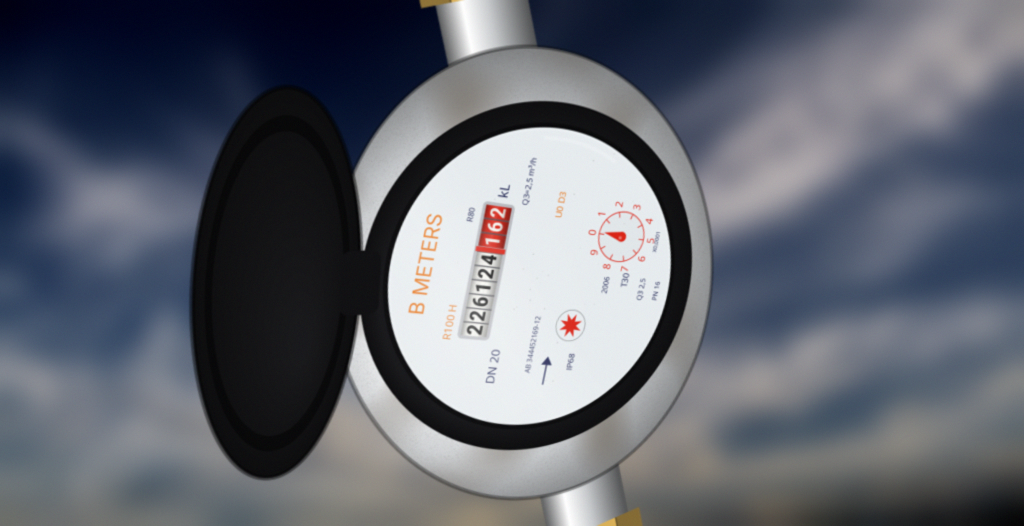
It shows {"value": 226124.1620, "unit": "kL"}
